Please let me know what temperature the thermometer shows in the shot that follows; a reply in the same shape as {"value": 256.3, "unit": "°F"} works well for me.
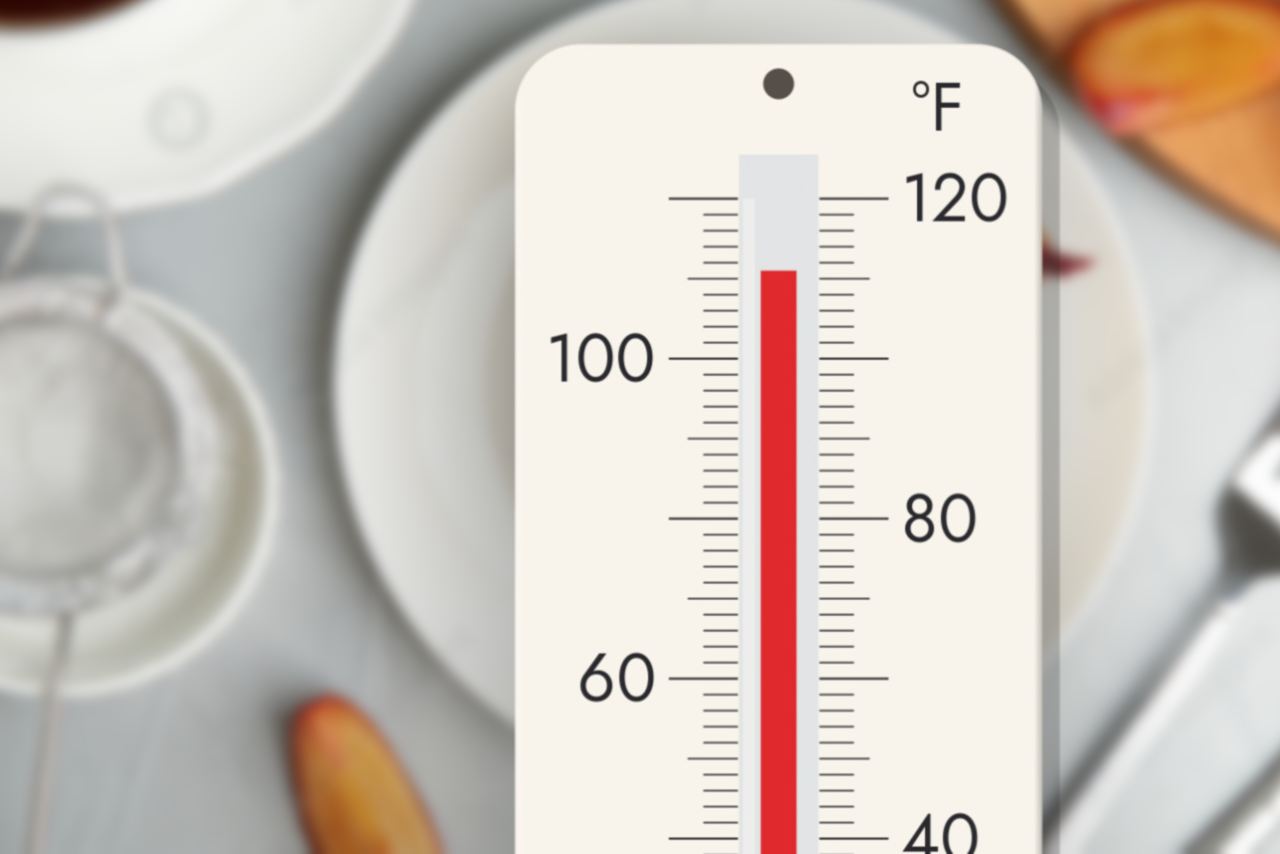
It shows {"value": 111, "unit": "°F"}
